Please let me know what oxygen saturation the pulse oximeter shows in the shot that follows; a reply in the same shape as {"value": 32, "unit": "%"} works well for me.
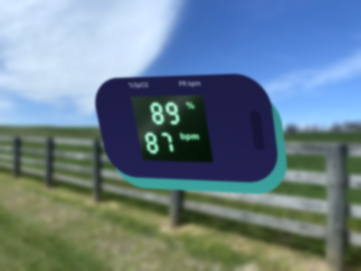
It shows {"value": 89, "unit": "%"}
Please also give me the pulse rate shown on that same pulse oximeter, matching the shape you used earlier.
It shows {"value": 87, "unit": "bpm"}
